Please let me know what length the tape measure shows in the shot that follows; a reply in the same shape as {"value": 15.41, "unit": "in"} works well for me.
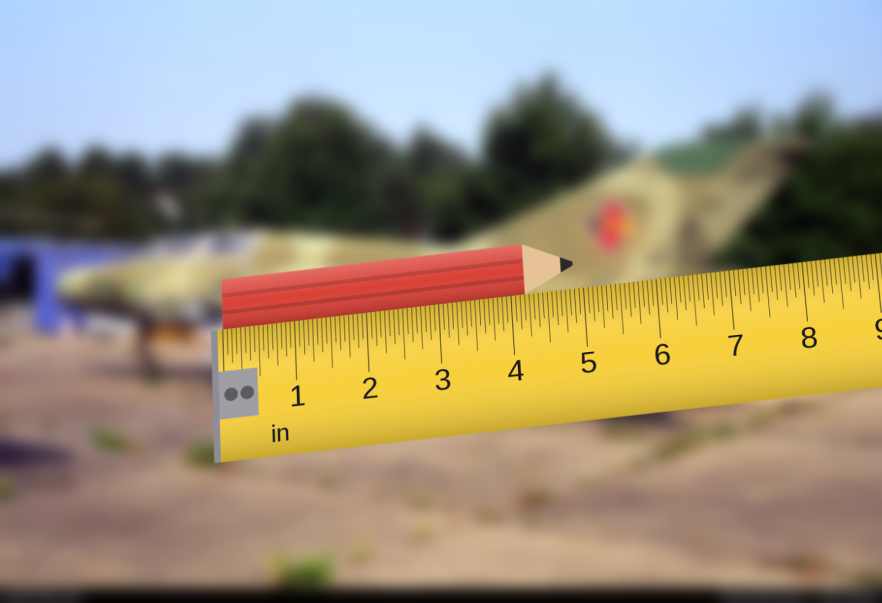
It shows {"value": 4.875, "unit": "in"}
